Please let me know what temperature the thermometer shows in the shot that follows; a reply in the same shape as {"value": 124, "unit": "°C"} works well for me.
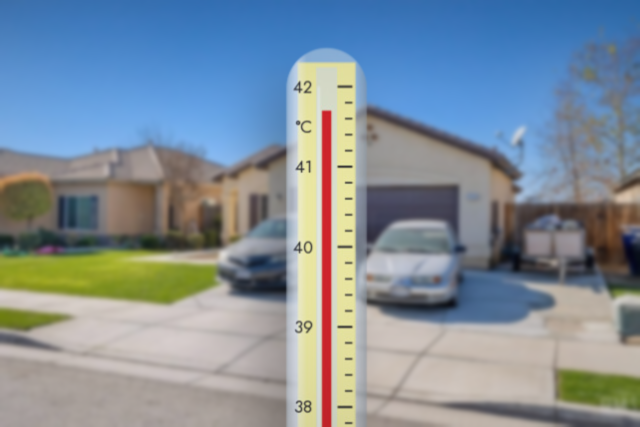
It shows {"value": 41.7, "unit": "°C"}
